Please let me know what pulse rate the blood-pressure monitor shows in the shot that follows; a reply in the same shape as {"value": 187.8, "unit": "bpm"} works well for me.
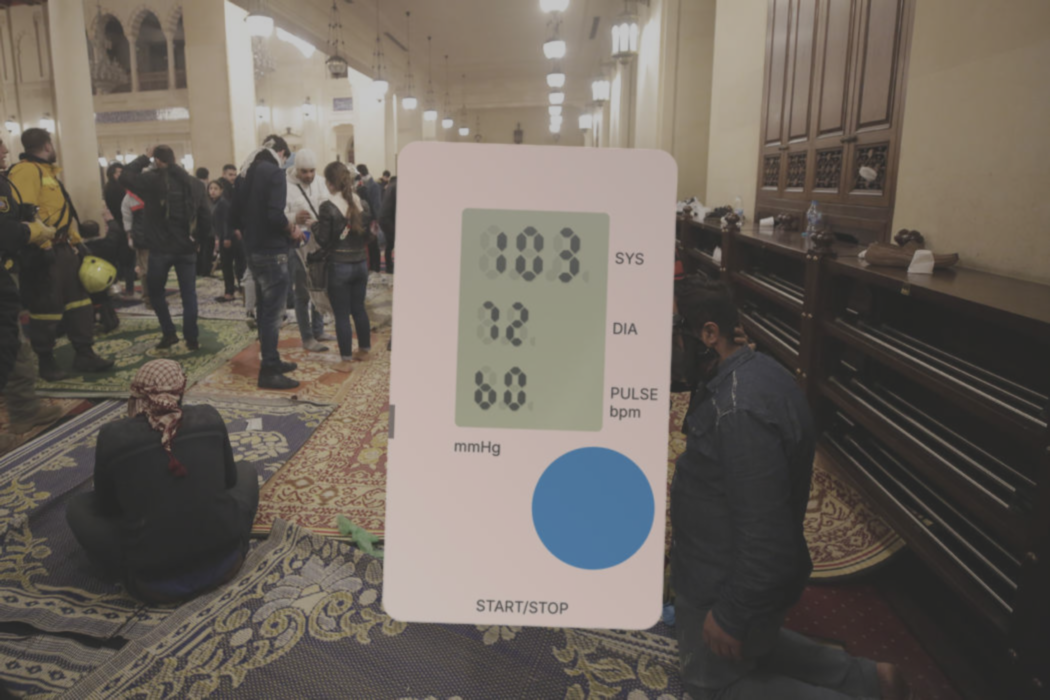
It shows {"value": 60, "unit": "bpm"}
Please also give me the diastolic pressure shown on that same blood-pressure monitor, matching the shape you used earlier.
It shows {"value": 72, "unit": "mmHg"}
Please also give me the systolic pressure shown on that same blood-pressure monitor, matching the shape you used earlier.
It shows {"value": 103, "unit": "mmHg"}
